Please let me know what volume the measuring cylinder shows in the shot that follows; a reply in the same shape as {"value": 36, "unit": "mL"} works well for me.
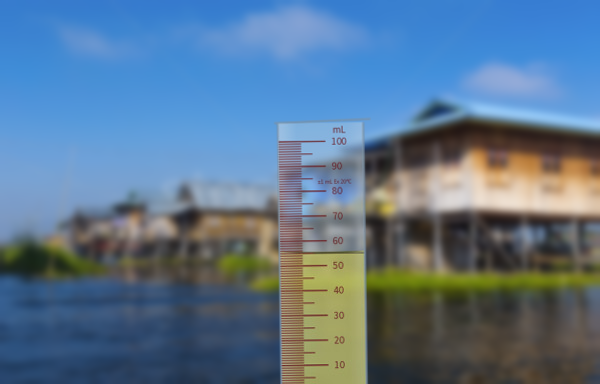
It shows {"value": 55, "unit": "mL"}
